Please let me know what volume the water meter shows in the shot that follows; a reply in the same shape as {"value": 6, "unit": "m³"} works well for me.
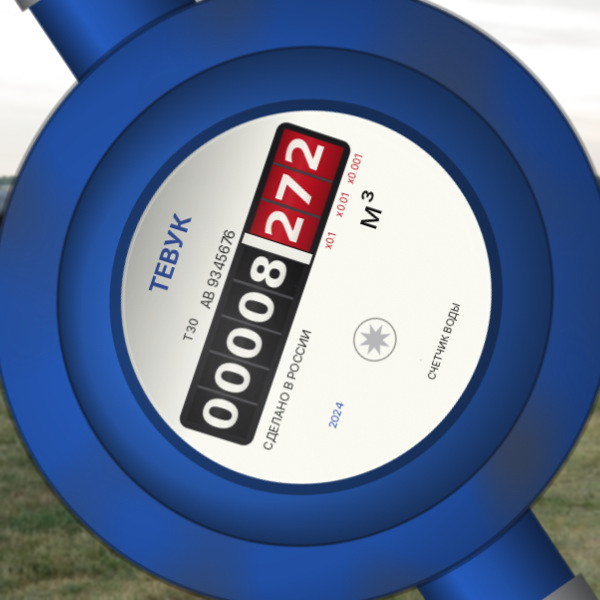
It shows {"value": 8.272, "unit": "m³"}
